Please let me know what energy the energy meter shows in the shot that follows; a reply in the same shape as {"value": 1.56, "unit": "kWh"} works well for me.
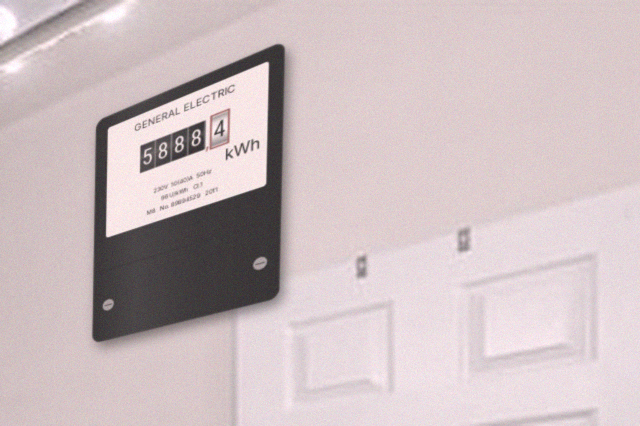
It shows {"value": 5888.4, "unit": "kWh"}
